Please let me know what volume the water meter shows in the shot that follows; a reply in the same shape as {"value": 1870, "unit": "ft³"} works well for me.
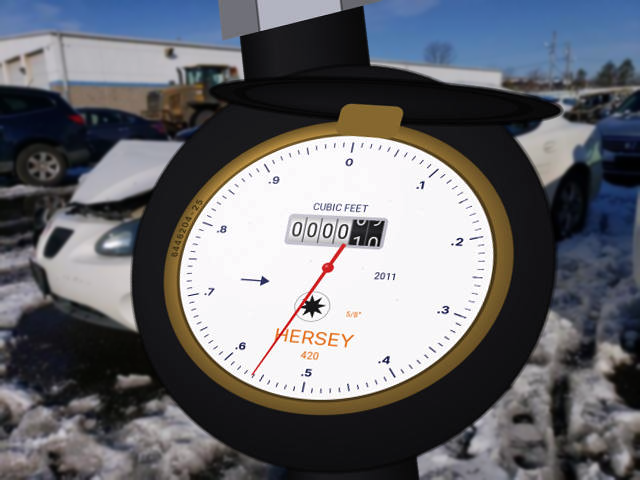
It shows {"value": 9.56, "unit": "ft³"}
